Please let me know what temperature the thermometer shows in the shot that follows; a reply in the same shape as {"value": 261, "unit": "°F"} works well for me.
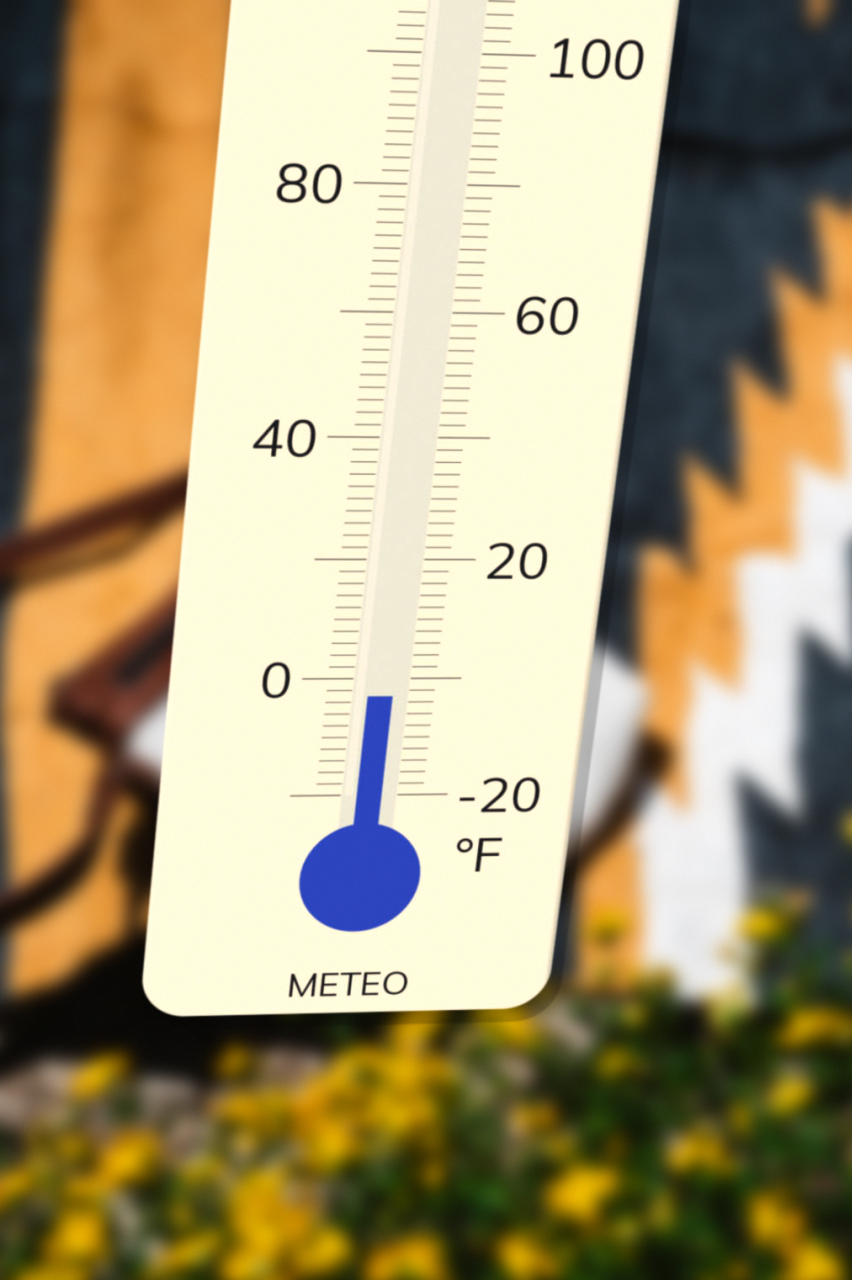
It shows {"value": -3, "unit": "°F"}
